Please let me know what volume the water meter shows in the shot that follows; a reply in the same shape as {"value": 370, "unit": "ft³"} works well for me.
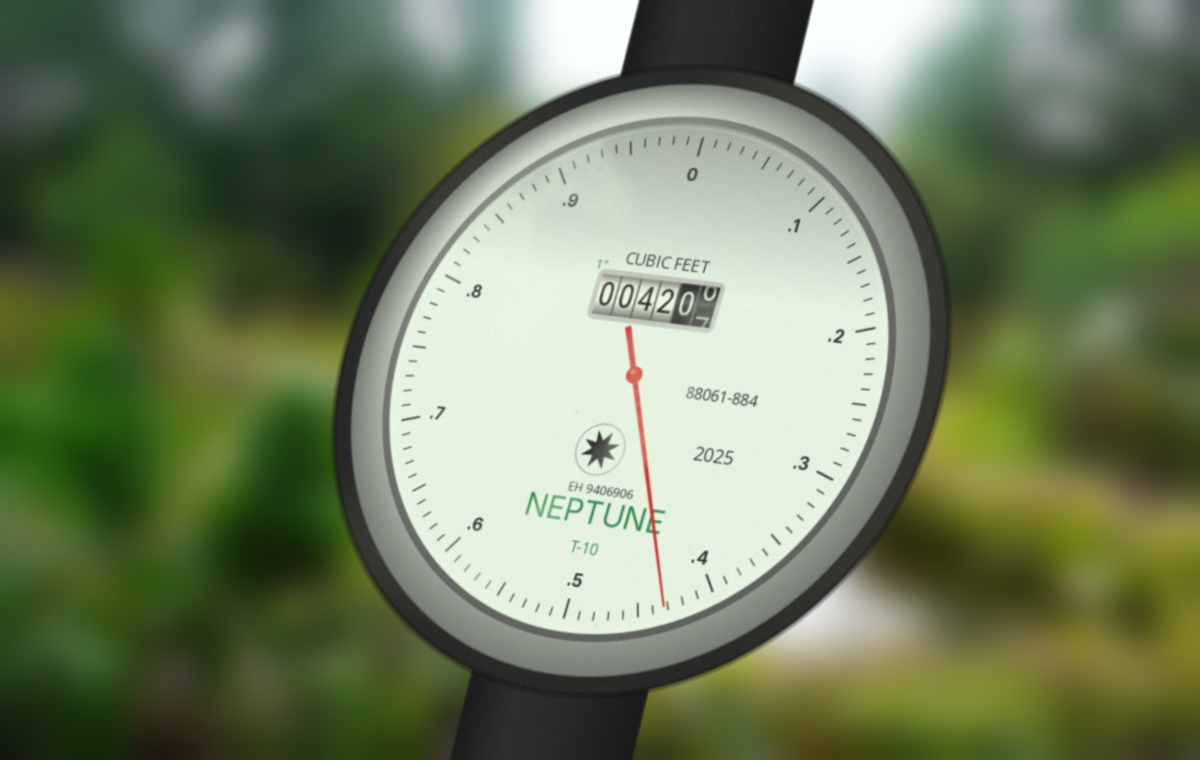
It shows {"value": 4206.43, "unit": "ft³"}
